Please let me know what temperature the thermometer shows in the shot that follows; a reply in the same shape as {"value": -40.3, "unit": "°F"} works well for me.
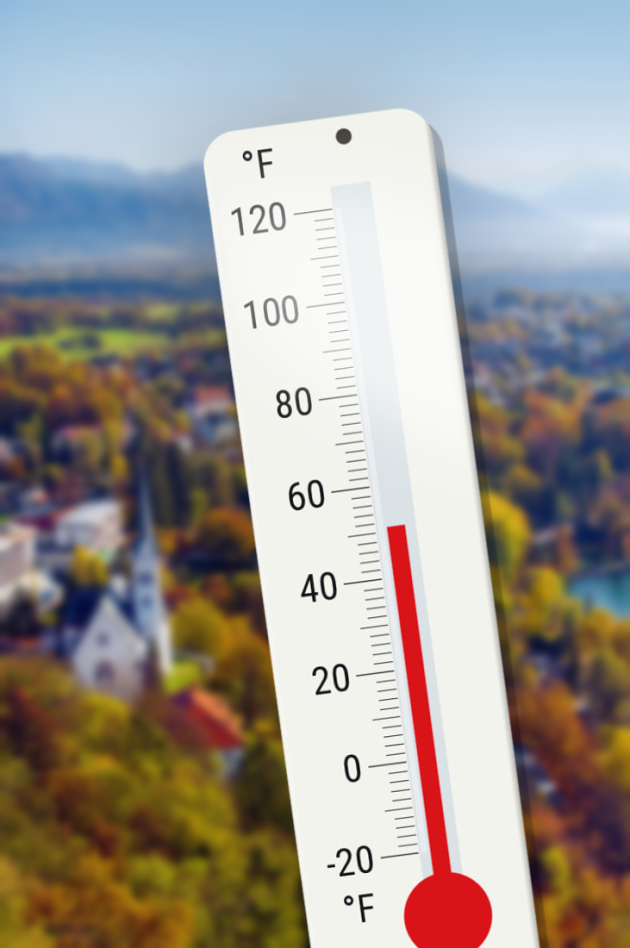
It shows {"value": 51, "unit": "°F"}
